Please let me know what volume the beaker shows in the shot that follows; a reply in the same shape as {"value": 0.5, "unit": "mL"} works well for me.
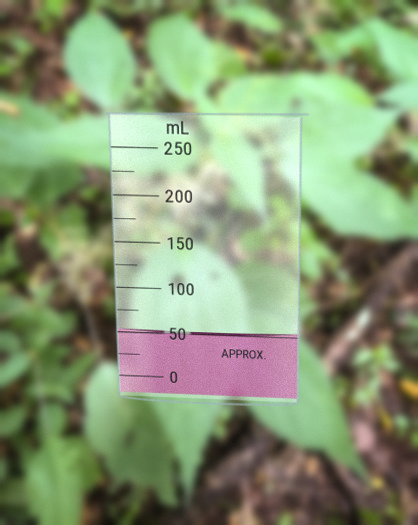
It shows {"value": 50, "unit": "mL"}
